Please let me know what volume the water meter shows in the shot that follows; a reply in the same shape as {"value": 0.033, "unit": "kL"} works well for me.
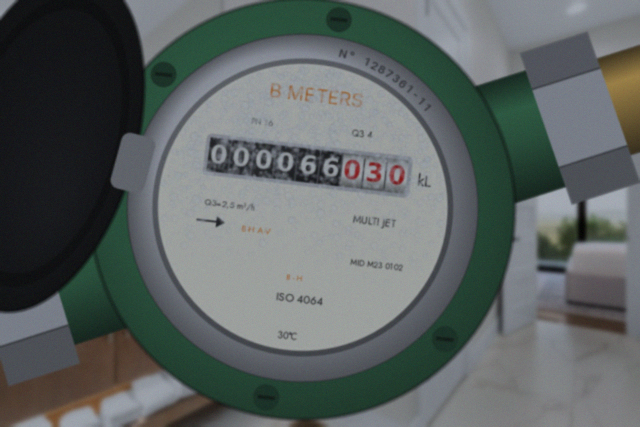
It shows {"value": 66.030, "unit": "kL"}
